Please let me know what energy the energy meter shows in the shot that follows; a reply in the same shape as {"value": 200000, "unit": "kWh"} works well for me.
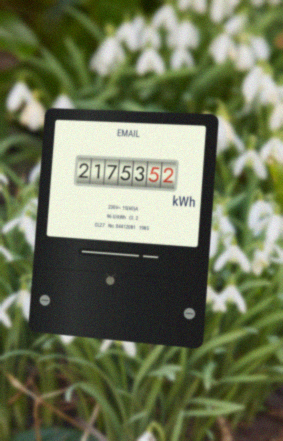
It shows {"value": 21753.52, "unit": "kWh"}
